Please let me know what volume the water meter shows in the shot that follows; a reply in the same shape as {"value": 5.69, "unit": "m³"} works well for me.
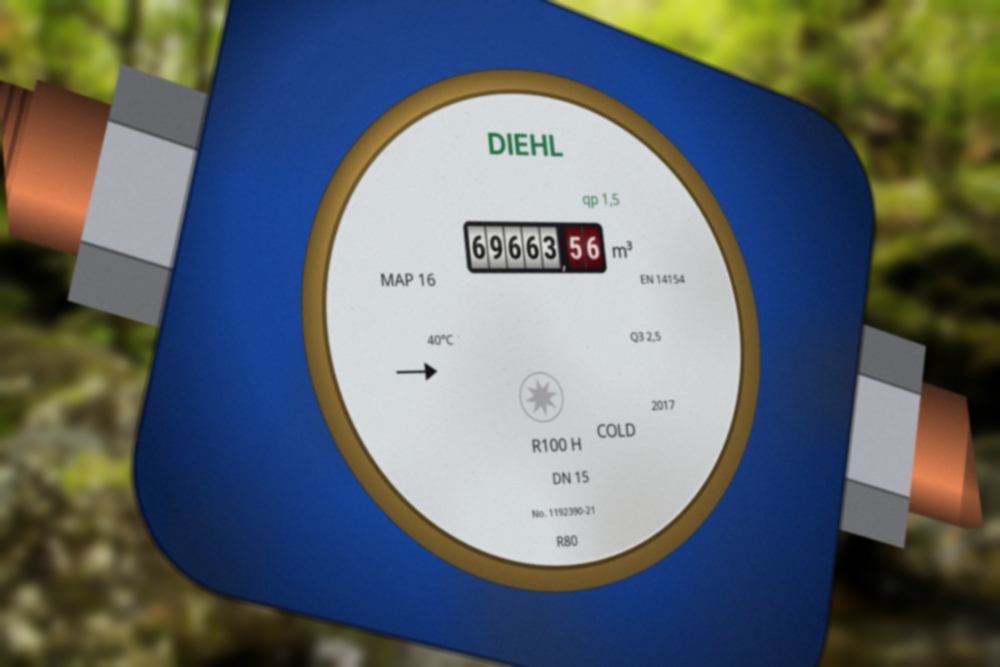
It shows {"value": 69663.56, "unit": "m³"}
